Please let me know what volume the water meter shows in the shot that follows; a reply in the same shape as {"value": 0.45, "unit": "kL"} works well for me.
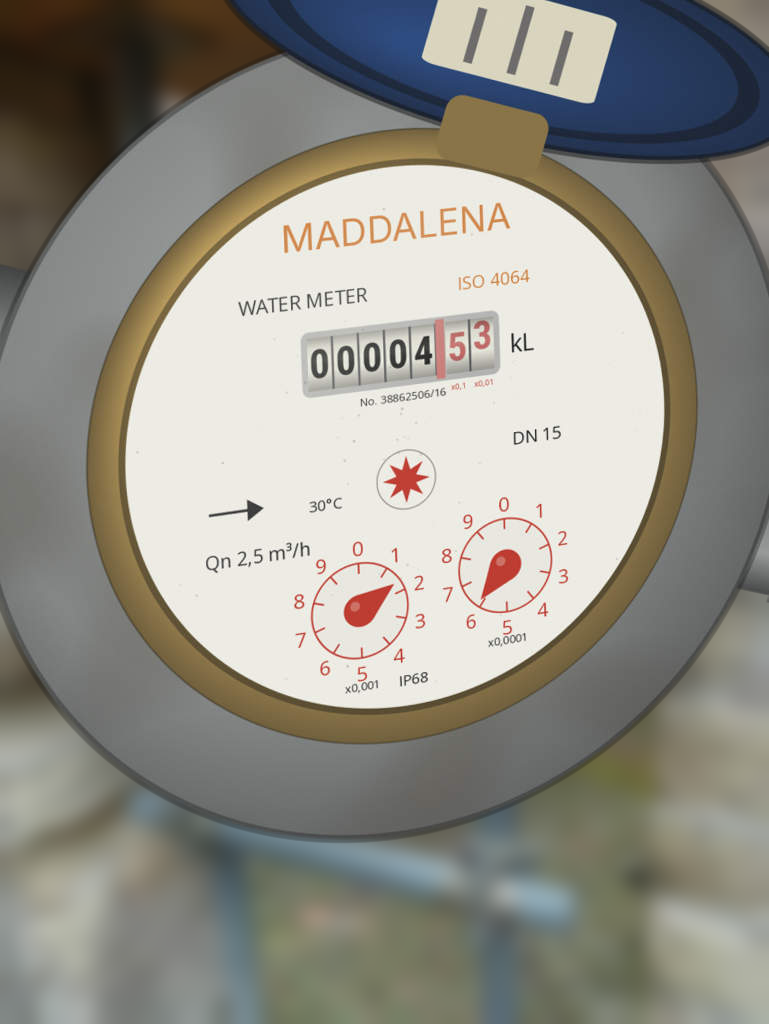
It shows {"value": 4.5316, "unit": "kL"}
